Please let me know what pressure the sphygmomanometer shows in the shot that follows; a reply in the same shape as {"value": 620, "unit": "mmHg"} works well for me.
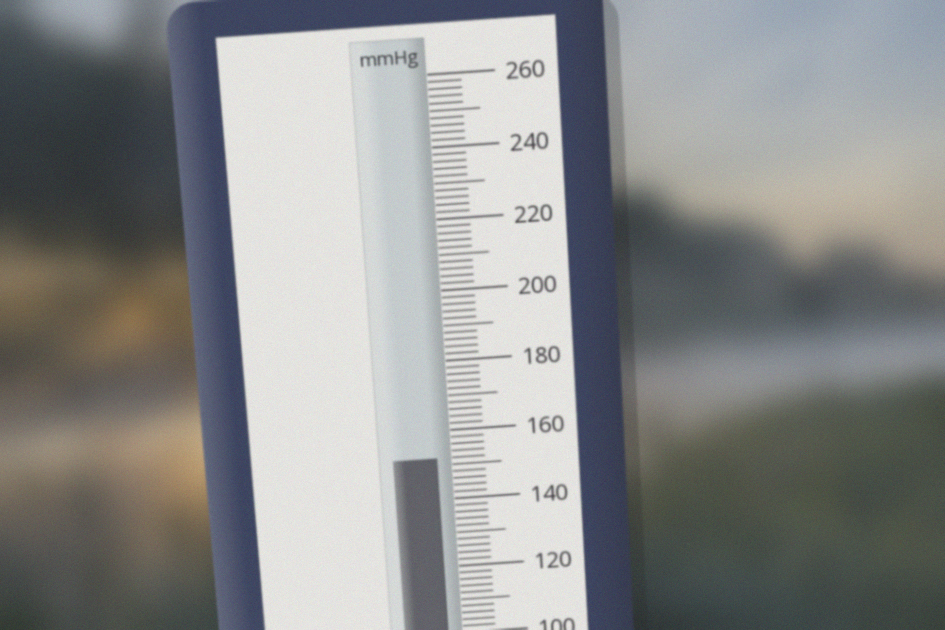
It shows {"value": 152, "unit": "mmHg"}
